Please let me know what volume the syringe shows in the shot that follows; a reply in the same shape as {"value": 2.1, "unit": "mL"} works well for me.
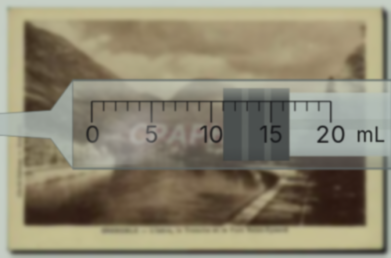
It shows {"value": 11, "unit": "mL"}
